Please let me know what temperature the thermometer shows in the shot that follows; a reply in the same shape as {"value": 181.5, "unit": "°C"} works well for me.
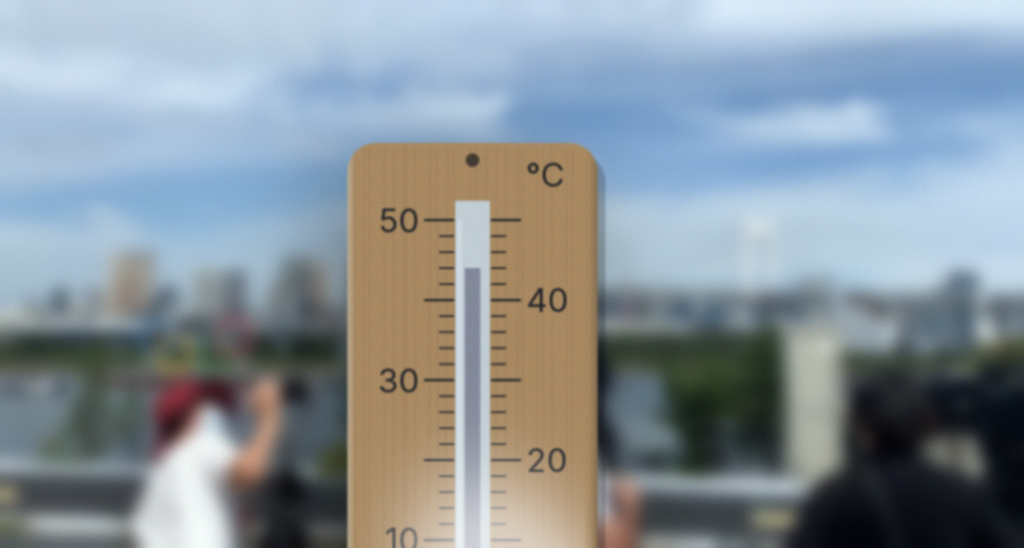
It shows {"value": 44, "unit": "°C"}
